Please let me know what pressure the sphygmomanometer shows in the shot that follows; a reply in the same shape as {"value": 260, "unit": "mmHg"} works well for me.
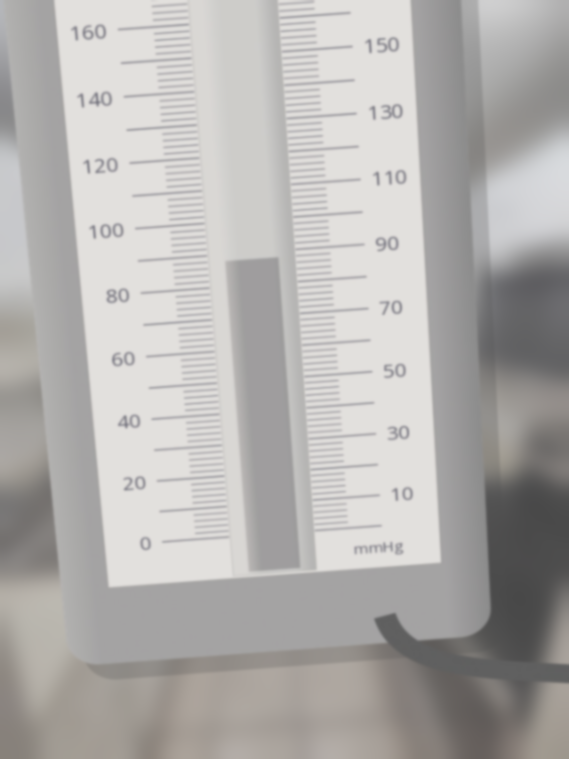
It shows {"value": 88, "unit": "mmHg"}
